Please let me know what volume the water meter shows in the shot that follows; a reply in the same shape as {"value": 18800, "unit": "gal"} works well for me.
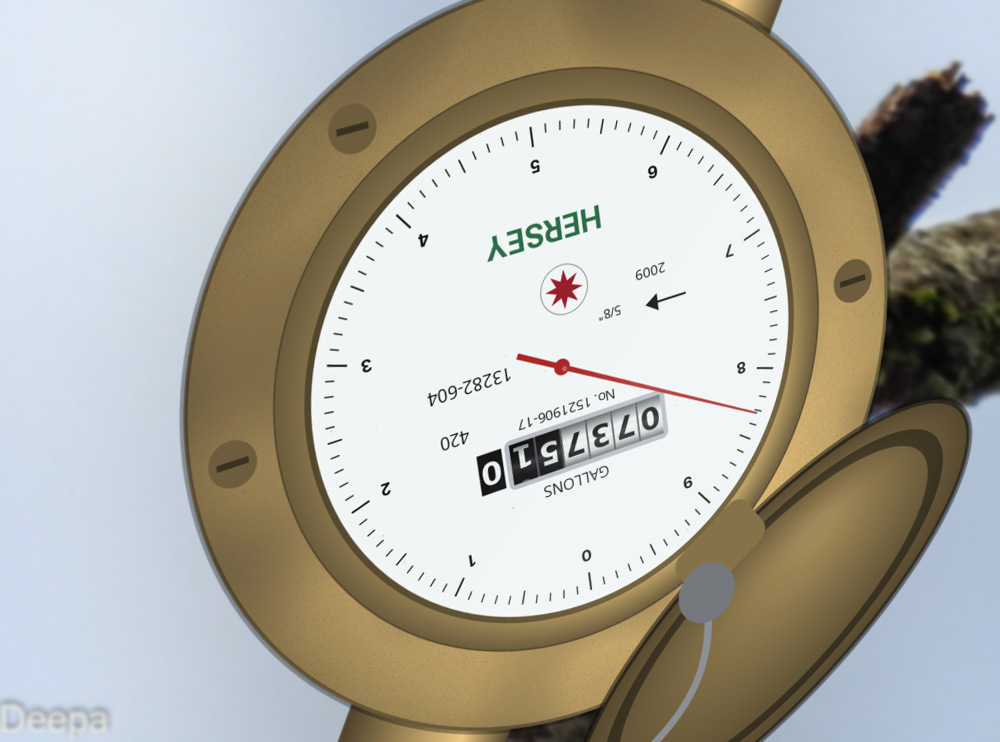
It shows {"value": 737508.3, "unit": "gal"}
